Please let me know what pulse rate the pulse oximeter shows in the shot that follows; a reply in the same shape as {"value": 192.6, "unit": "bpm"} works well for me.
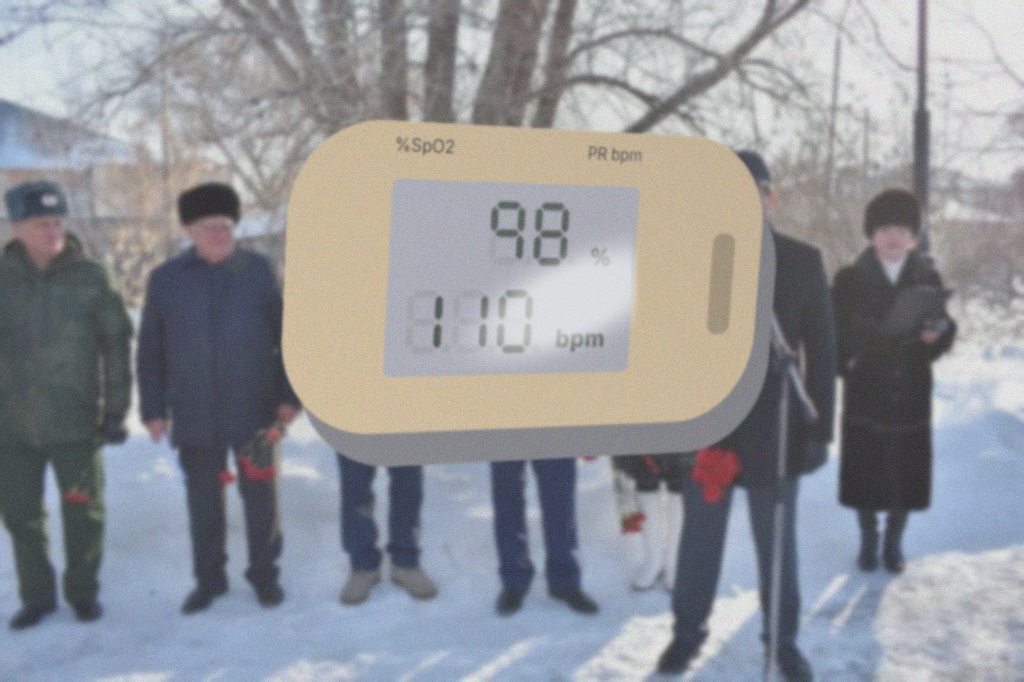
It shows {"value": 110, "unit": "bpm"}
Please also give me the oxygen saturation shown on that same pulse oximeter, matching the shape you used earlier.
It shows {"value": 98, "unit": "%"}
